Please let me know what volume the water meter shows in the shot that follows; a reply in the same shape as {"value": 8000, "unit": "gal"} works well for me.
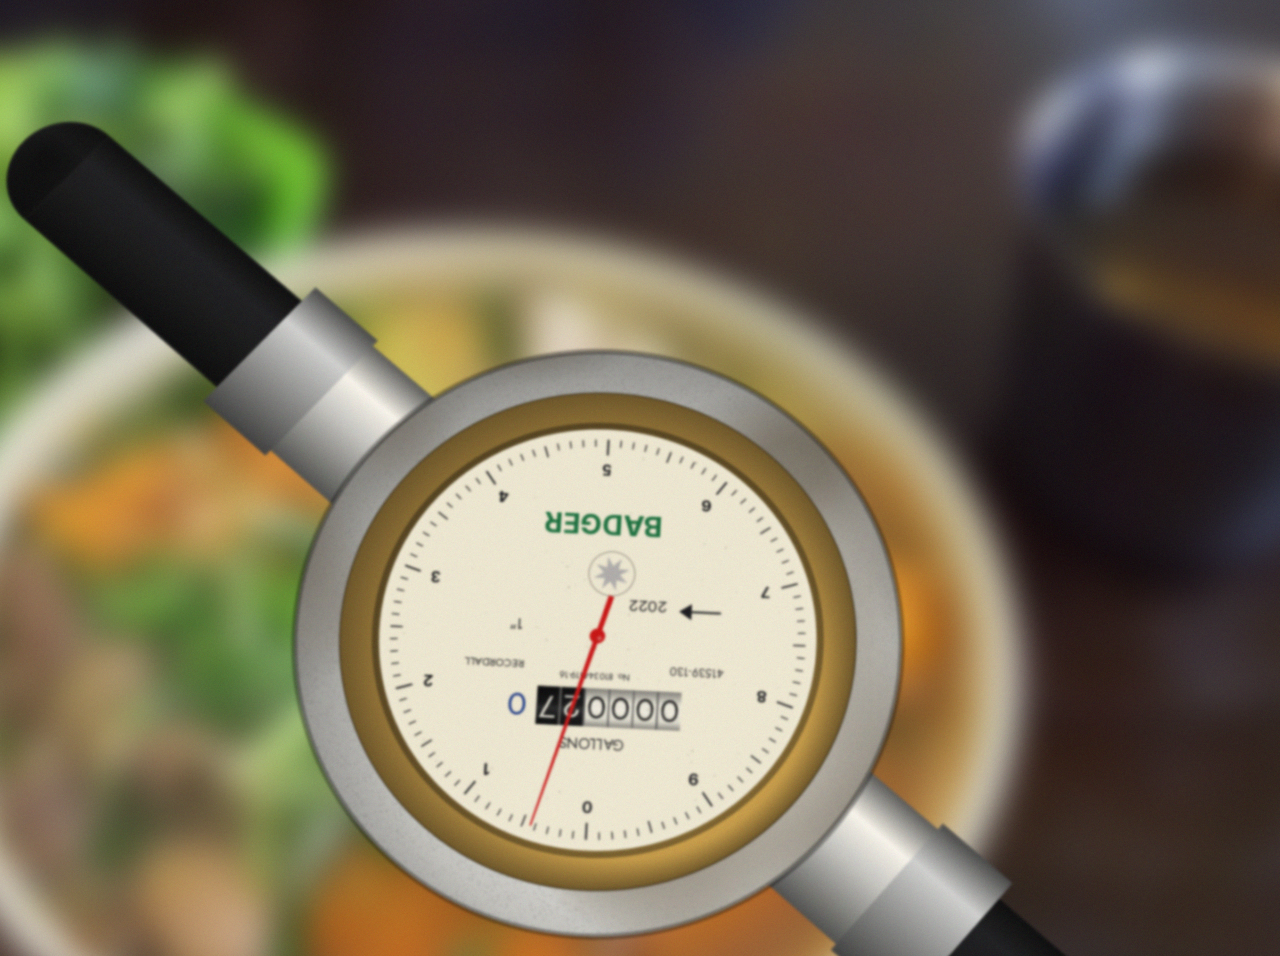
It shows {"value": 270.4, "unit": "gal"}
